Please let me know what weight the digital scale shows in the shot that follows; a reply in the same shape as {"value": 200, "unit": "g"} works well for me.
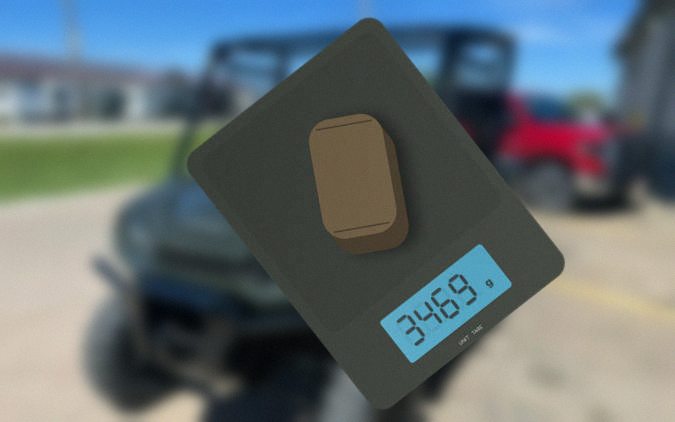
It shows {"value": 3469, "unit": "g"}
